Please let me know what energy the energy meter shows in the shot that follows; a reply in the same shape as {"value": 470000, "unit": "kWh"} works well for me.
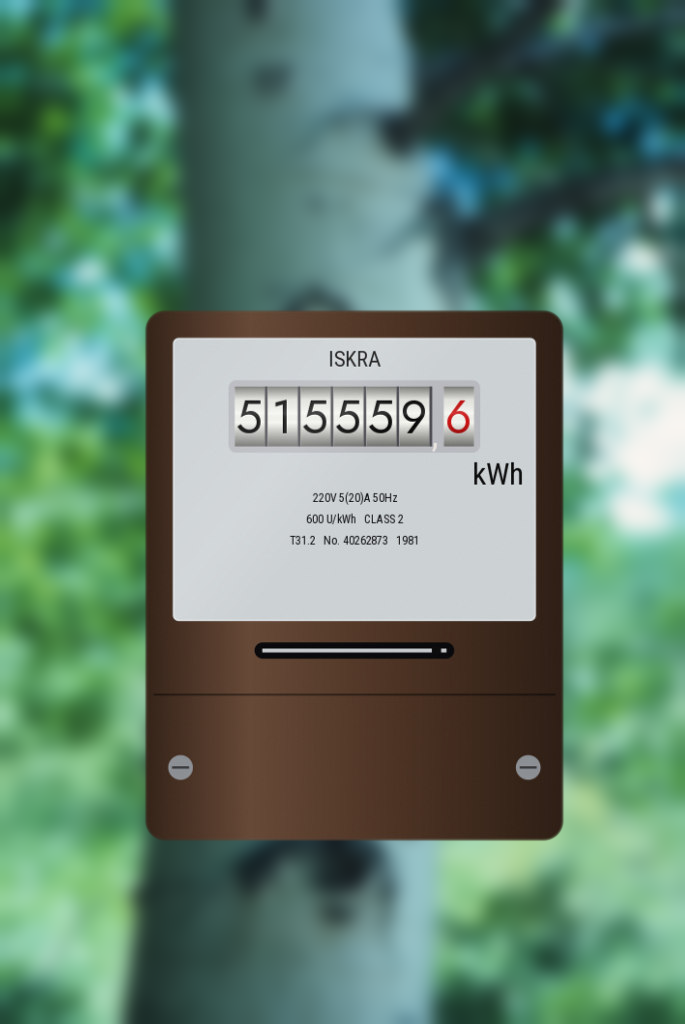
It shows {"value": 515559.6, "unit": "kWh"}
